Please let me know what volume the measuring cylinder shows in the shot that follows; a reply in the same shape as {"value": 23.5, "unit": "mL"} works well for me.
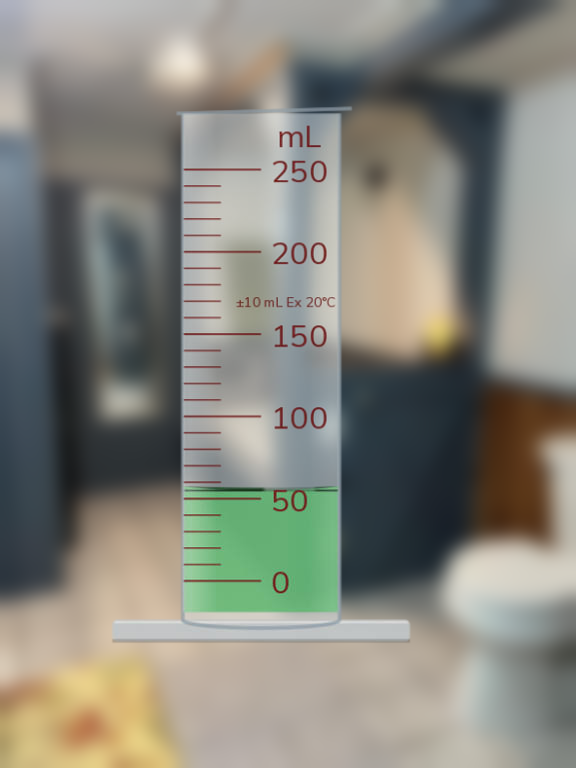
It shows {"value": 55, "unit": "mL"}
